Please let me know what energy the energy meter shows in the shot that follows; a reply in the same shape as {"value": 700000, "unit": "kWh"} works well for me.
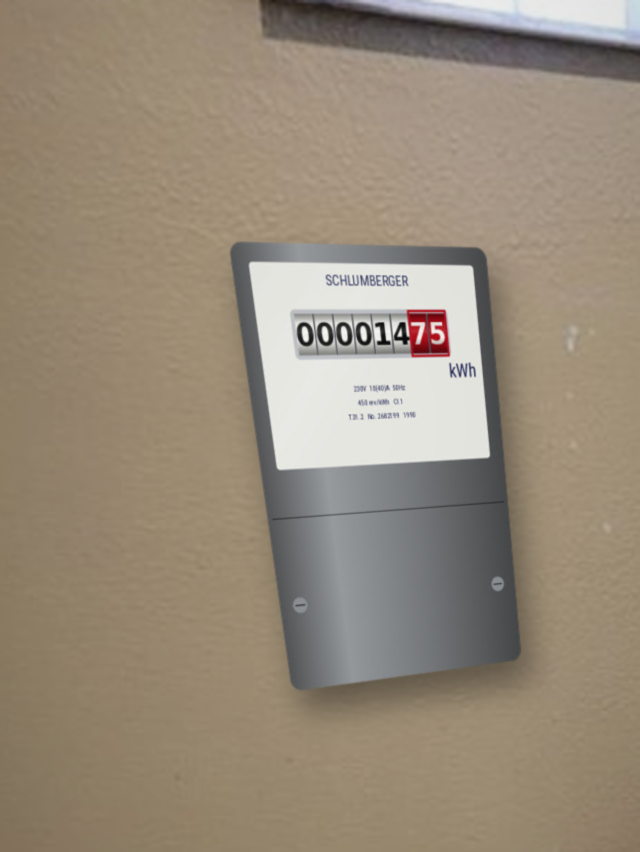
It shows {"value": 14.75, "unit": "kWh"}
